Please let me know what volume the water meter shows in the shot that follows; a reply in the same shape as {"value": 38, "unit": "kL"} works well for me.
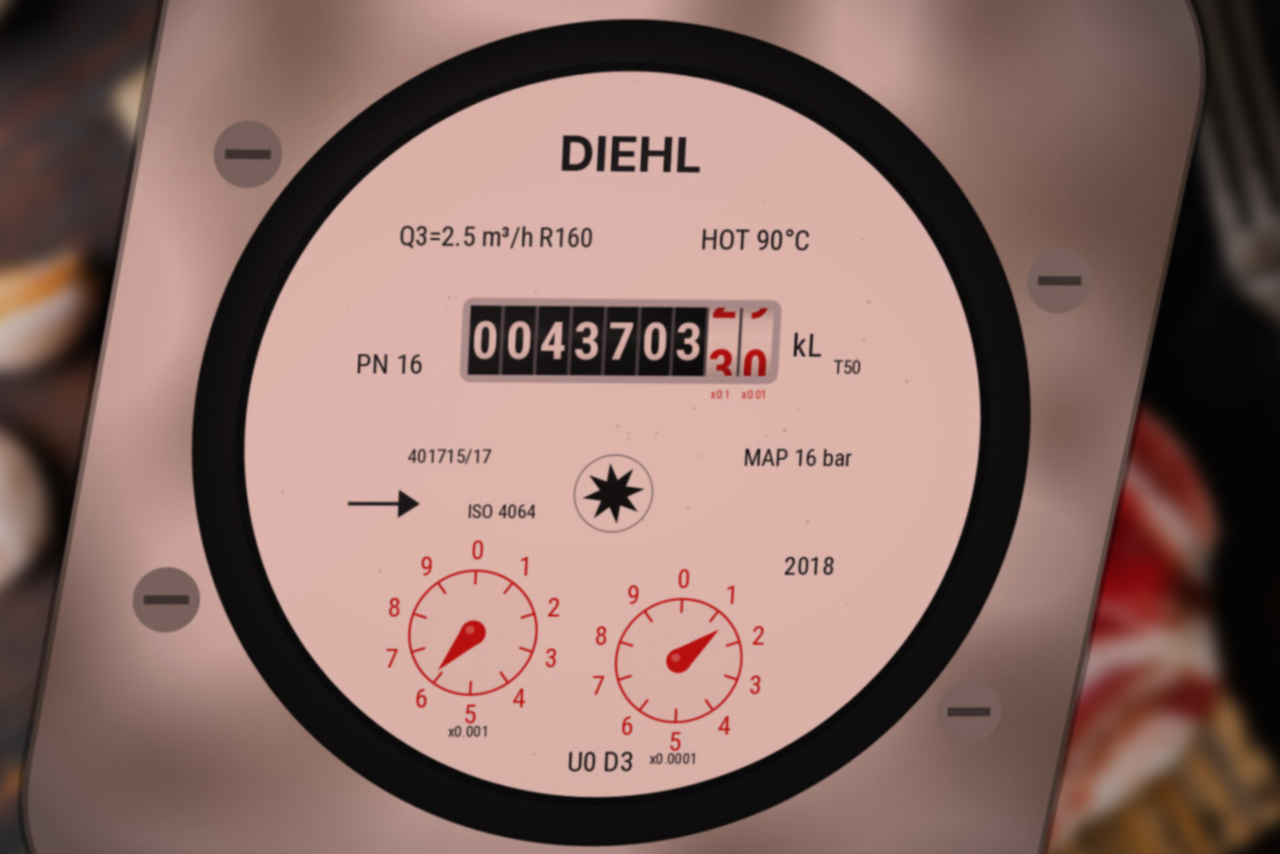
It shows {"value": 43703.2961, "unit": "kL"}
